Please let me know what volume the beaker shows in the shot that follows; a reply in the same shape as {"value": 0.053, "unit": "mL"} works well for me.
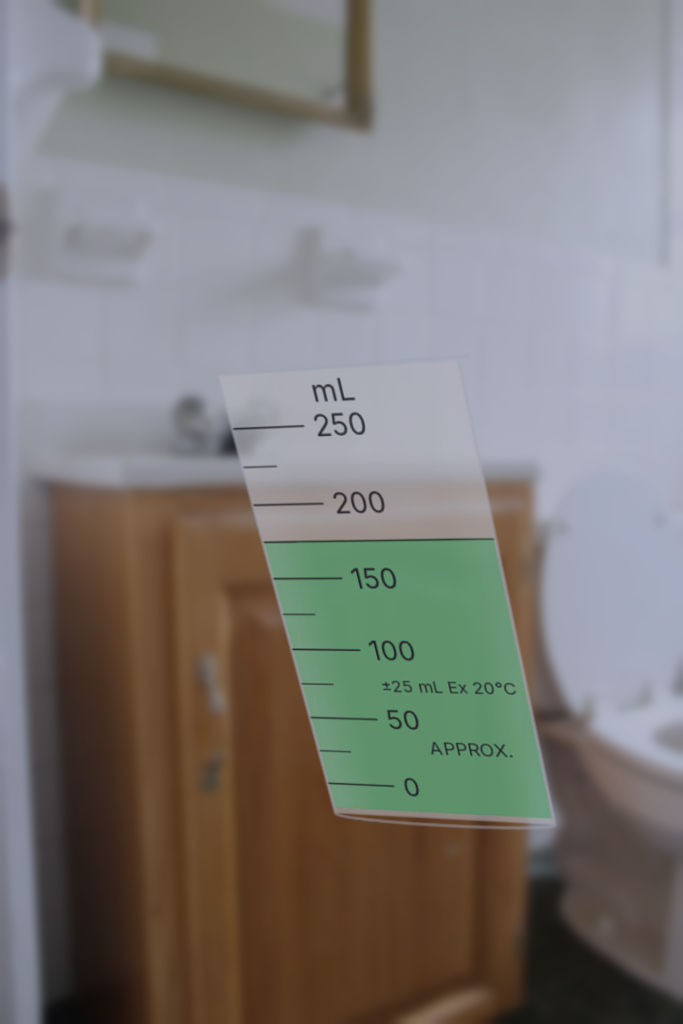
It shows {"value": 175, "unit": "mL"}
